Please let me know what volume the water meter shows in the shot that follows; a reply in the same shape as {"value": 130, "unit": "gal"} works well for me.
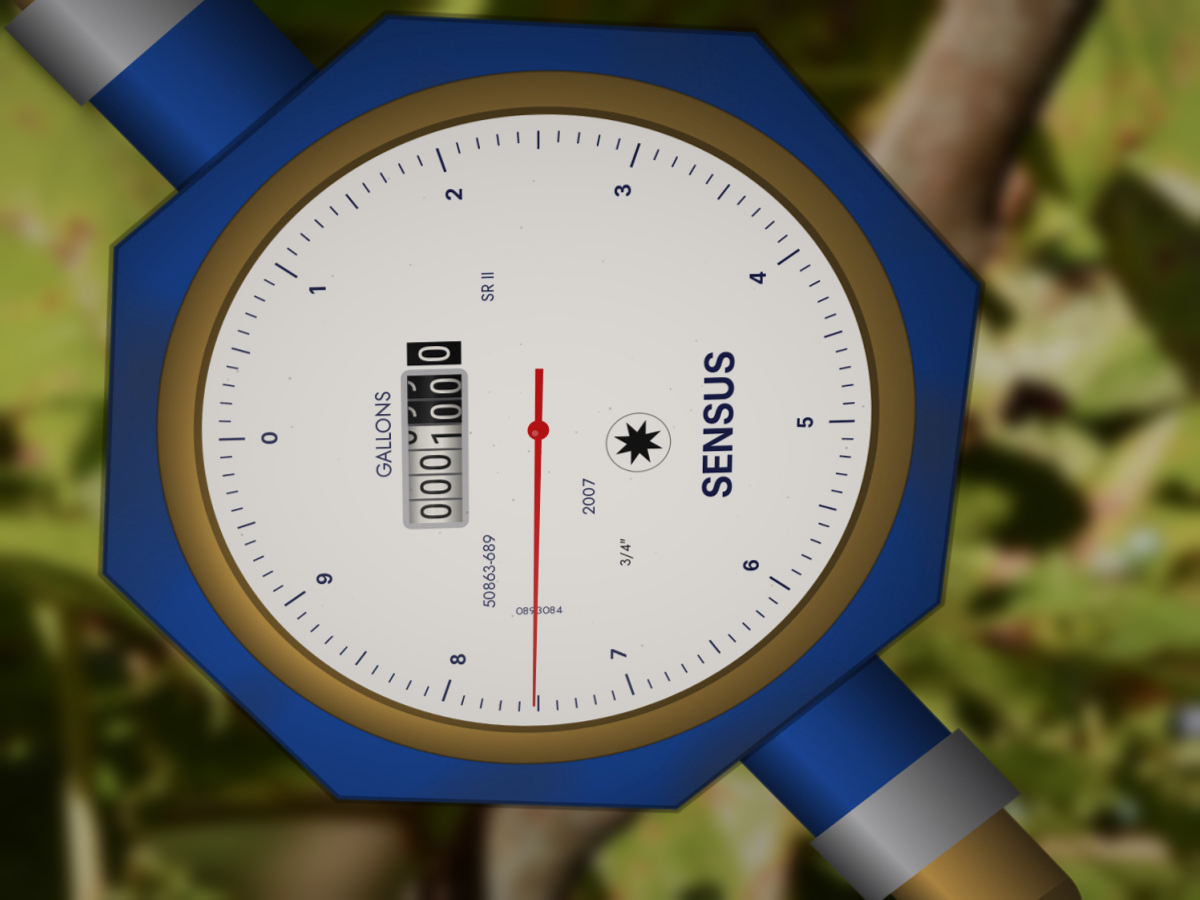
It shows {"value": 997.5, "unit": "gal"}
